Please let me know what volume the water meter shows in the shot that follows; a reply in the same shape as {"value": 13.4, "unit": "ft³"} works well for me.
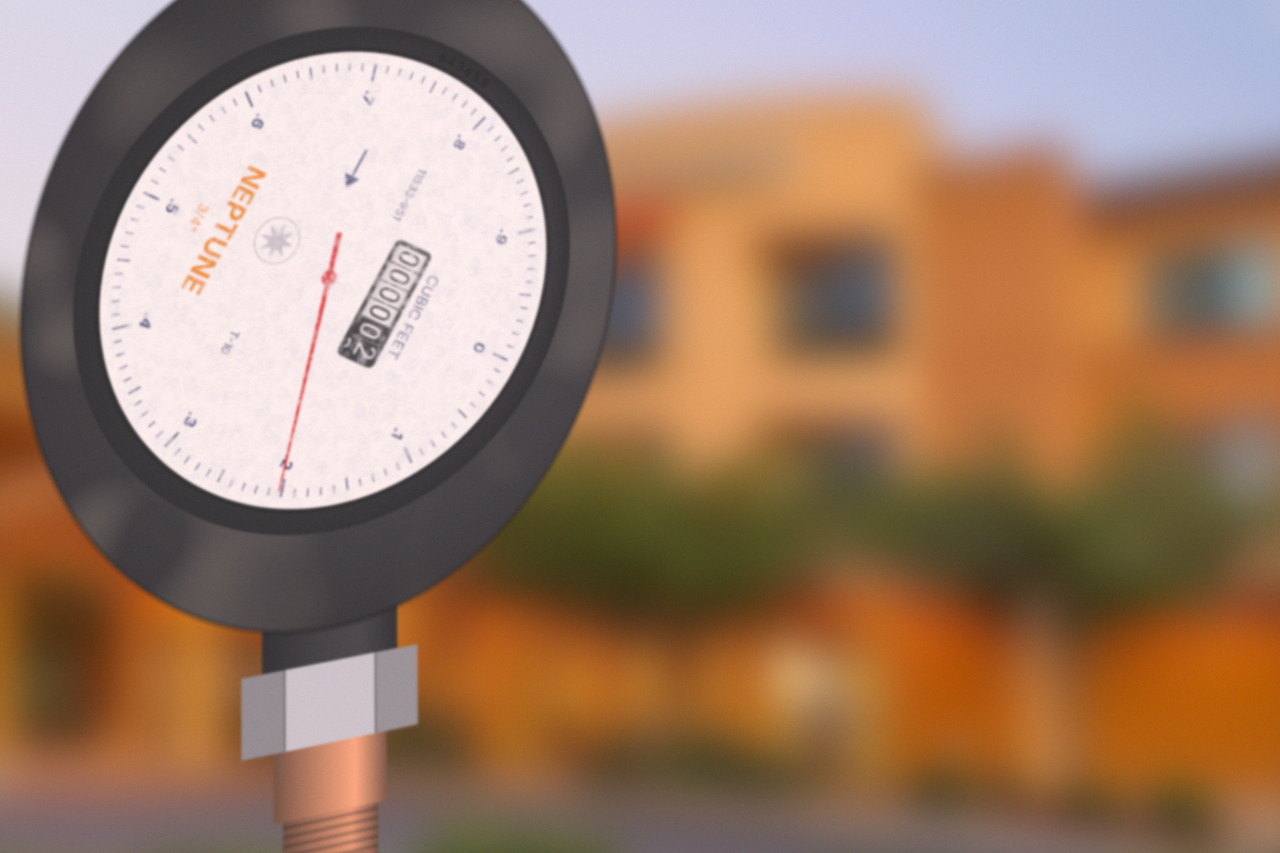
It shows {"value": 2.20, "unit": "ft³"}
